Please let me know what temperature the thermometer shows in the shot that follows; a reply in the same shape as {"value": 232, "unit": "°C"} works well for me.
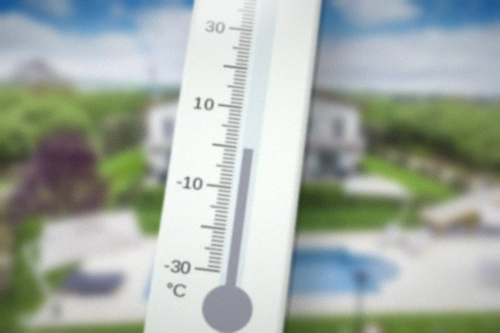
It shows {"value": 0, "unit": "°C"}
